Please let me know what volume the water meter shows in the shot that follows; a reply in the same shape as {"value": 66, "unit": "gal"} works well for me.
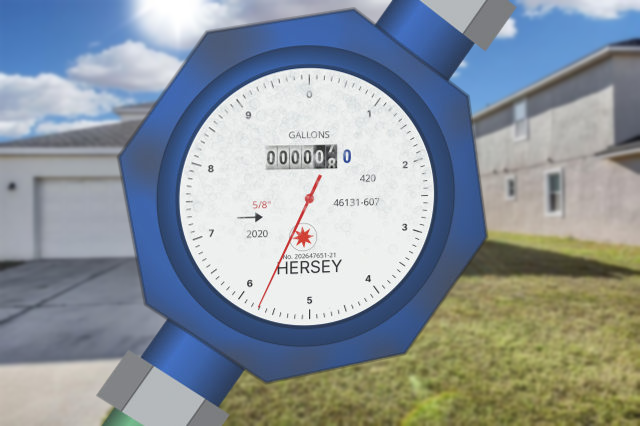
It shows {"value": 75.7, "unit": "gal"}
